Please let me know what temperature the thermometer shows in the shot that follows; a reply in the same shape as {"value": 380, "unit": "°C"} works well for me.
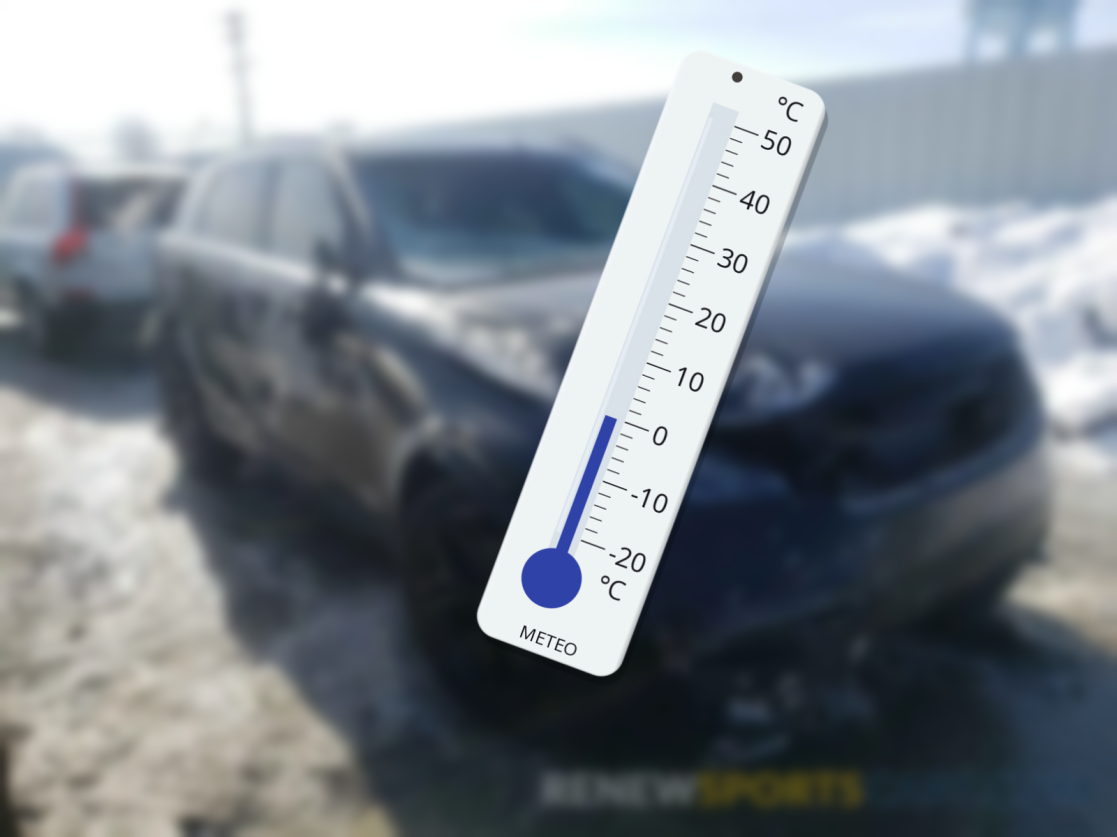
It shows {"value": 0, "unit": "°C"}
